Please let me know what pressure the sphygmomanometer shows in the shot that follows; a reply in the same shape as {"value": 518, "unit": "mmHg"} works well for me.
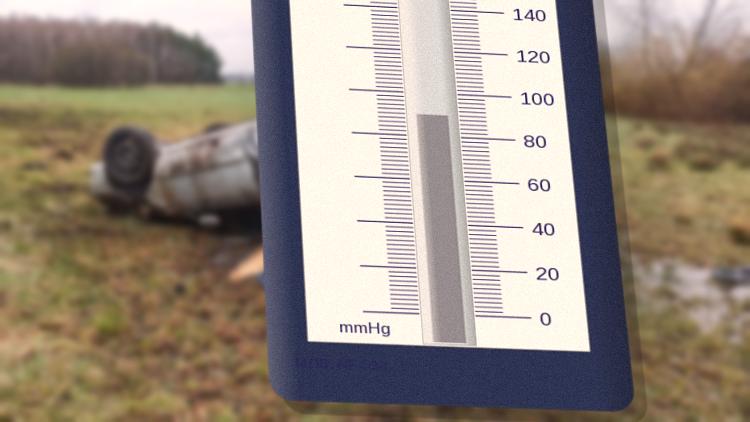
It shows {"value": 90, "unit": "mmHg"}
